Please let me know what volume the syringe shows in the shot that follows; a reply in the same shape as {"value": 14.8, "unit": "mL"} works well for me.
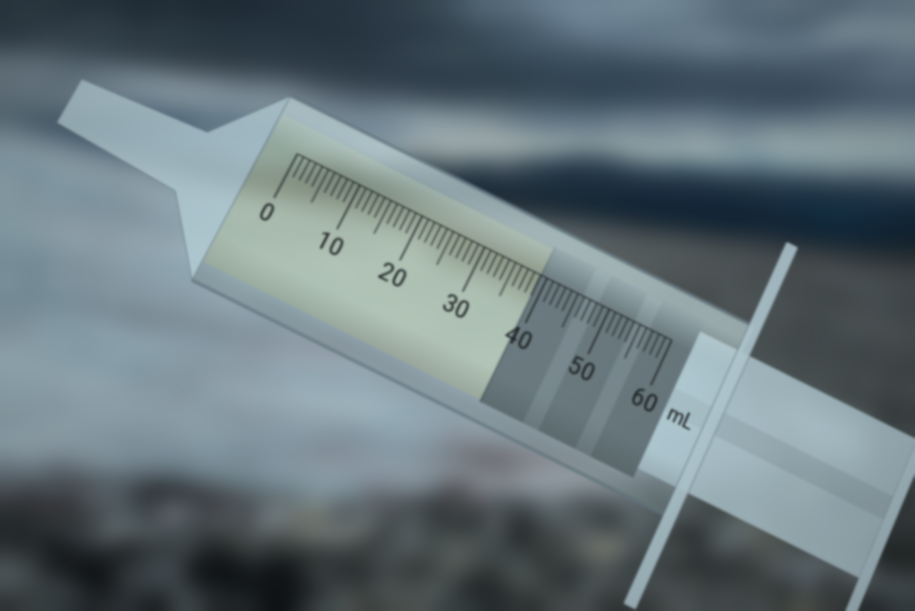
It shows {"value": 39, "unit": "mL"}
